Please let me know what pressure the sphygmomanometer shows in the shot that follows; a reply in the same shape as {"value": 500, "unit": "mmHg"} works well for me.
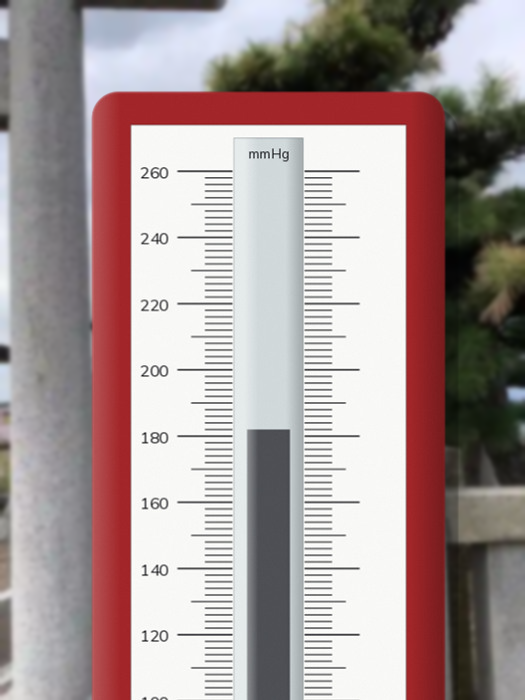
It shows {"value": 182, "unit": "mmHg"}
